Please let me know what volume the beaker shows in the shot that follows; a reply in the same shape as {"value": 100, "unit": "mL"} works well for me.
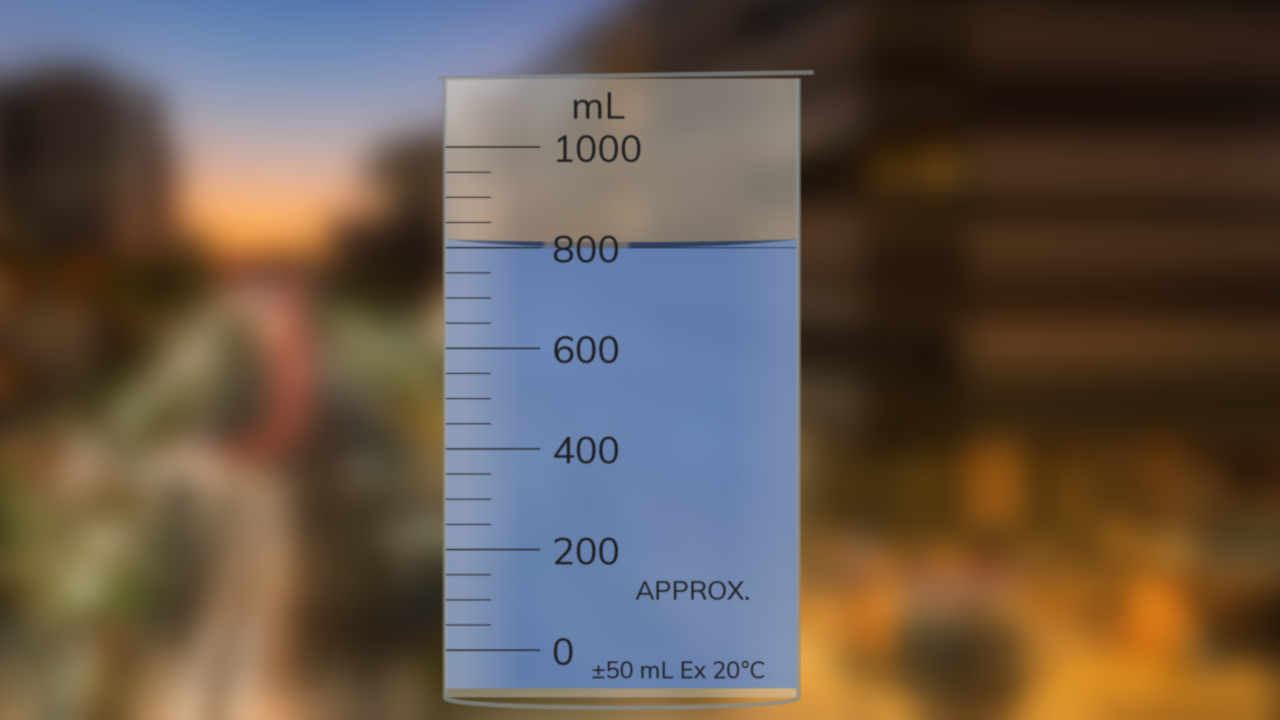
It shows {"value": 800, "unit": "mL"}
